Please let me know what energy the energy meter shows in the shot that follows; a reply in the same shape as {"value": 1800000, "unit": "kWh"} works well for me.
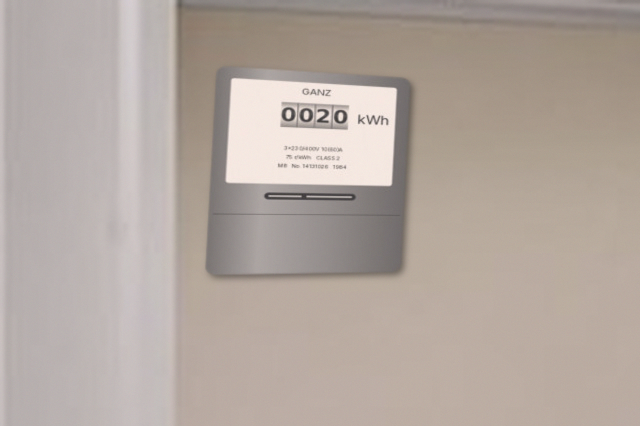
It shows {"value": 20, "unit": "kWh"}
